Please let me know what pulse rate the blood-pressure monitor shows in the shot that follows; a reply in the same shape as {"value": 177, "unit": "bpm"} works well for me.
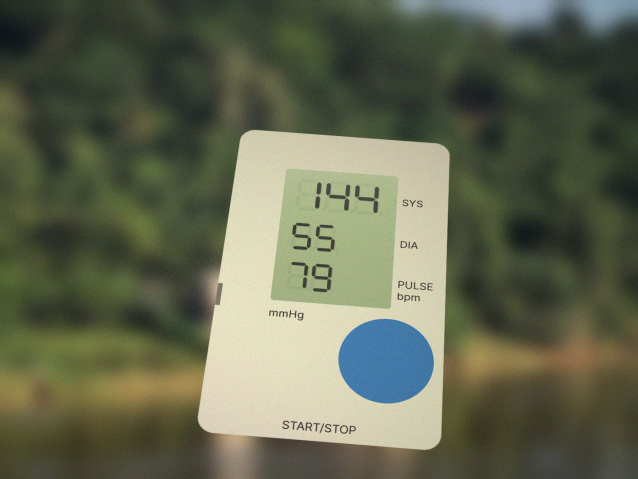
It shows {"value": 79, "unit": "bpm"}
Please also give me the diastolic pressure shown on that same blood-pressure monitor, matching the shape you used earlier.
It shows {"value": 55, "unit": "mmHg"}
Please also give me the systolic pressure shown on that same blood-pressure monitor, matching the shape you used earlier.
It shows {"value": 144, "unit": "mmHg"}
